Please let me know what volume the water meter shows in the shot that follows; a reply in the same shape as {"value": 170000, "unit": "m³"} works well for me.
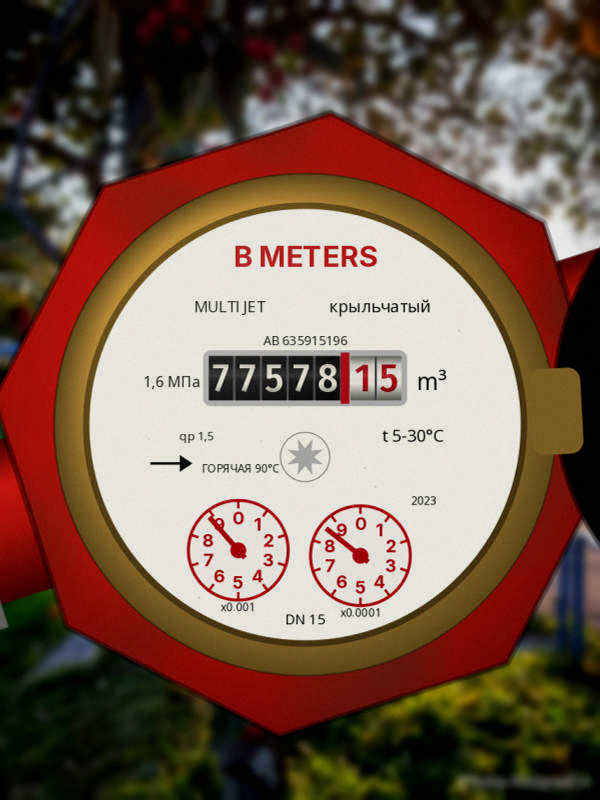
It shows {"value": 77578.1588, "unit": "m³"}
